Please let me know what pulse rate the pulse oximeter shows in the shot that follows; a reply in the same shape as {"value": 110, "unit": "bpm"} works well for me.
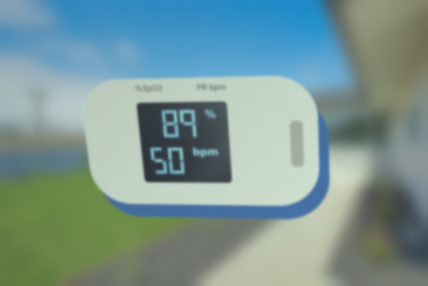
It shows {"value": 50, "unit": "bpm"}
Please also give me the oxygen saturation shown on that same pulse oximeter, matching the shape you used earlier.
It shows {"value": 89, "unit": "%"}
